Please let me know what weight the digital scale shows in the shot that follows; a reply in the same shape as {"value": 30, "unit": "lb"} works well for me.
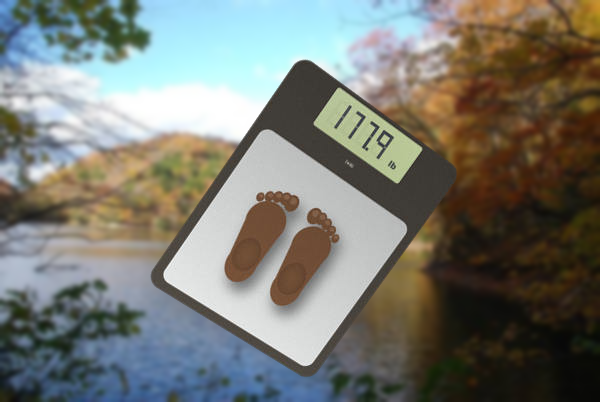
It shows {"value": 177.9, "unit": "lb"}
